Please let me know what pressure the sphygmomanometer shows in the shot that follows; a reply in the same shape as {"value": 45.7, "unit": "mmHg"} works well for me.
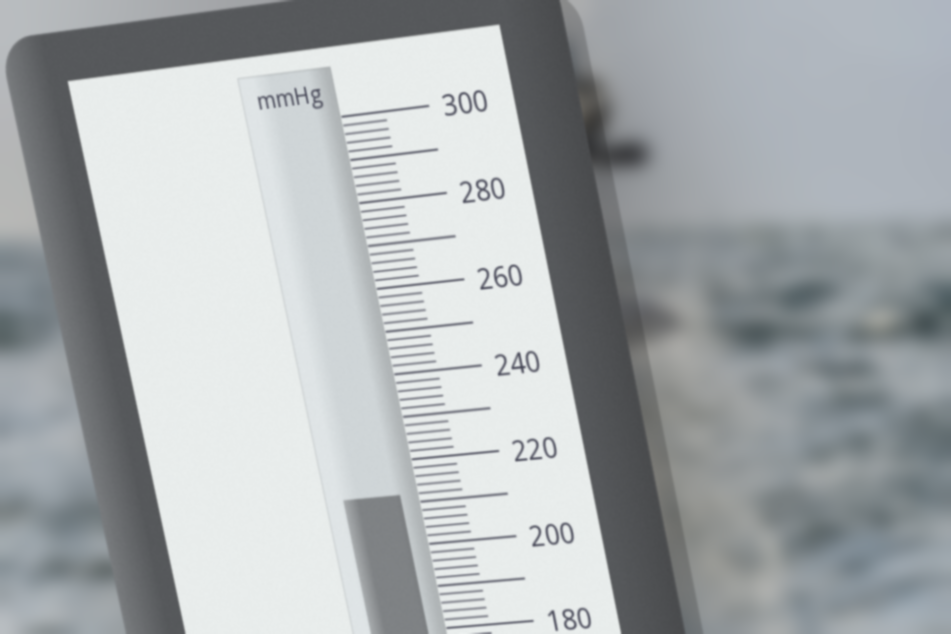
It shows {"value": 212, "unit": "mmHg"}
